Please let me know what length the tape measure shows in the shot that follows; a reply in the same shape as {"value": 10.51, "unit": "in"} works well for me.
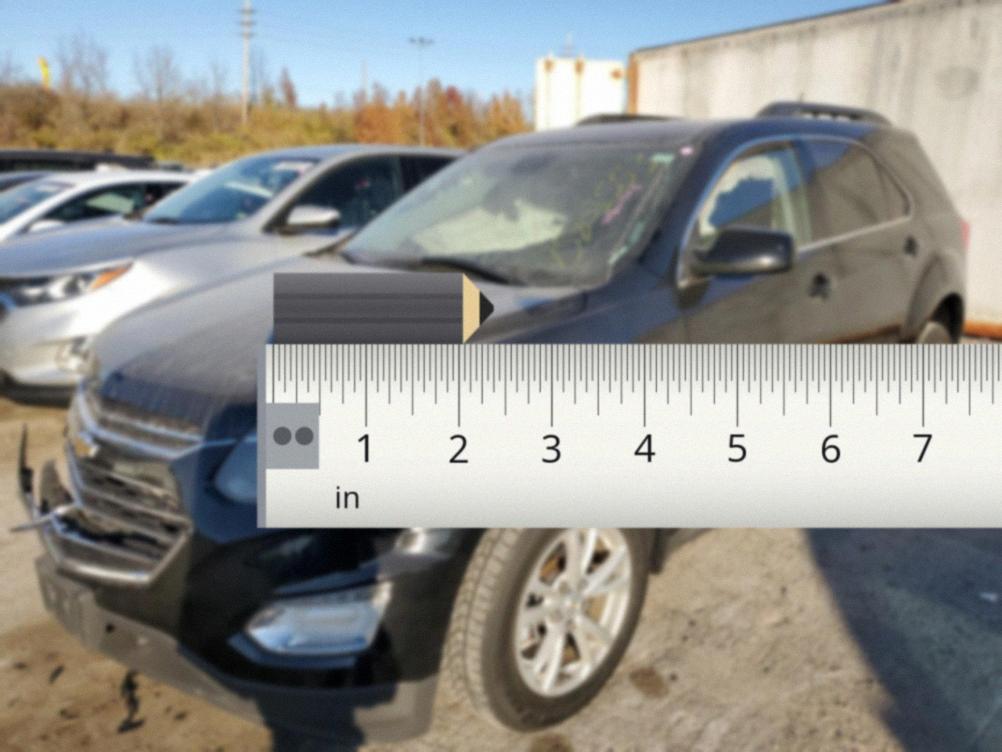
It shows {"value": 2.375, "unit": "in"}
